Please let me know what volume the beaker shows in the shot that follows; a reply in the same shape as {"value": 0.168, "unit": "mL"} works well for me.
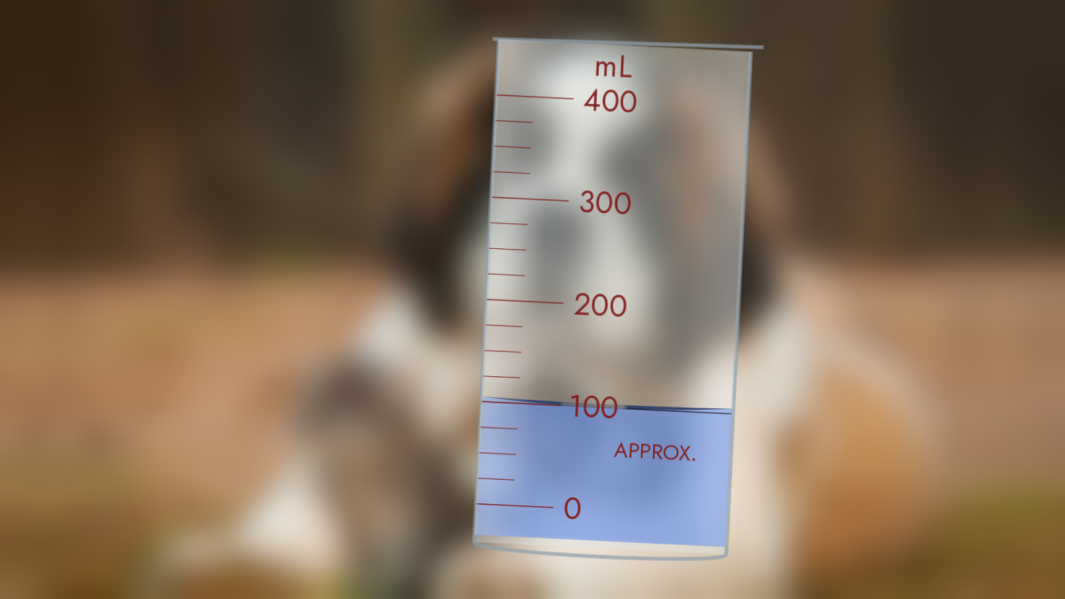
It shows {"value": 100, "unit": "mL"}
